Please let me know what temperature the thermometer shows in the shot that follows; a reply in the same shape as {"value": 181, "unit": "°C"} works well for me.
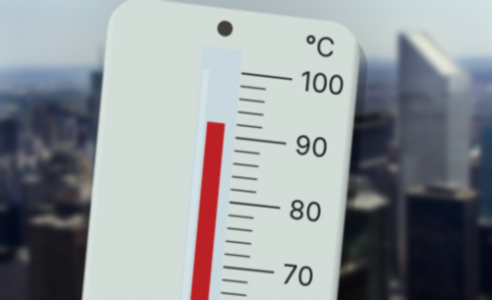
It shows {"value": 92, "unit": "°C"}
